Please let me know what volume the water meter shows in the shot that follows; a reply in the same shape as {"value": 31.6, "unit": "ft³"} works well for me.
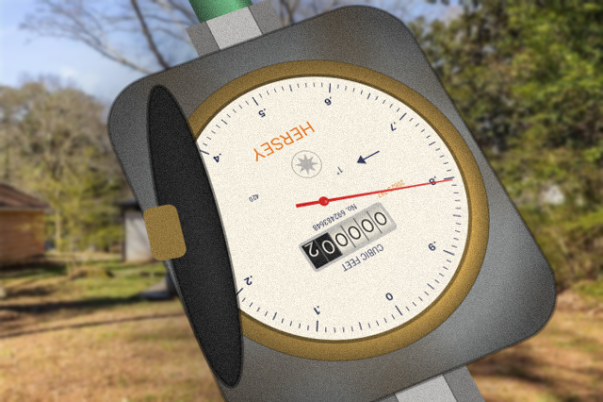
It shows {"value": 1.80, "unit": "ft³"}
